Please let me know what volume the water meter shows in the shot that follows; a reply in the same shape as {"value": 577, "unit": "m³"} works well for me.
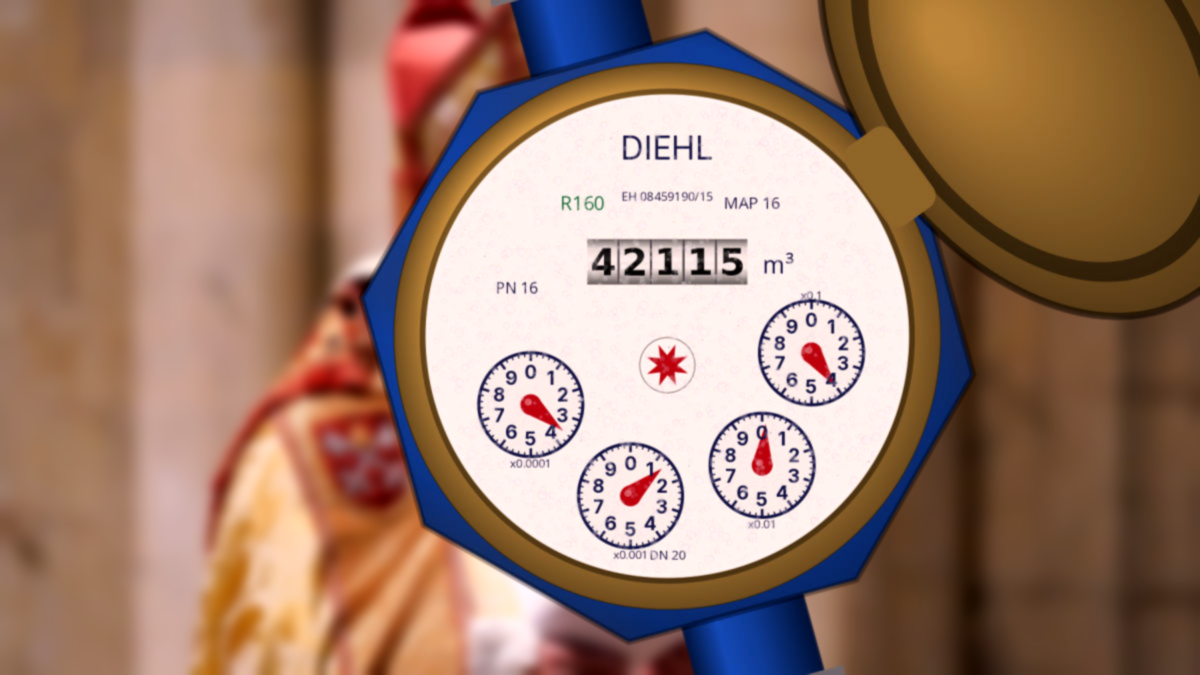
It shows {"value": 42115.4013, "unit": "m³"}
